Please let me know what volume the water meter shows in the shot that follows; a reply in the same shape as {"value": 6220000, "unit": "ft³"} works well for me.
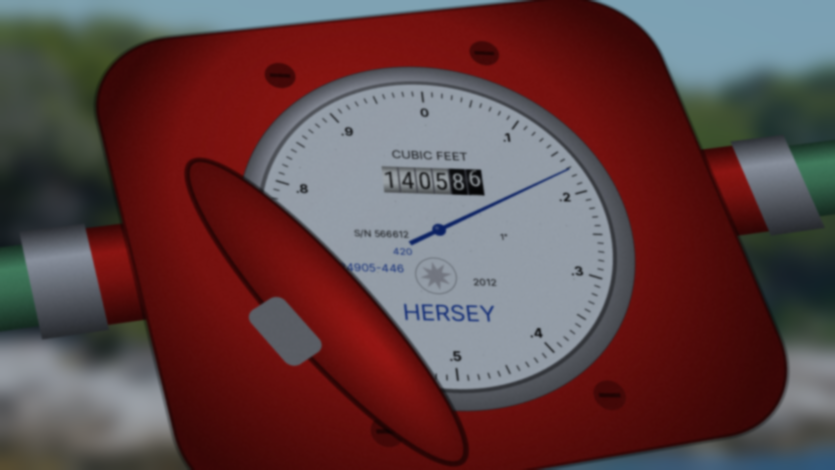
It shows {"value": 140586.17, "unit": "ft³"}
